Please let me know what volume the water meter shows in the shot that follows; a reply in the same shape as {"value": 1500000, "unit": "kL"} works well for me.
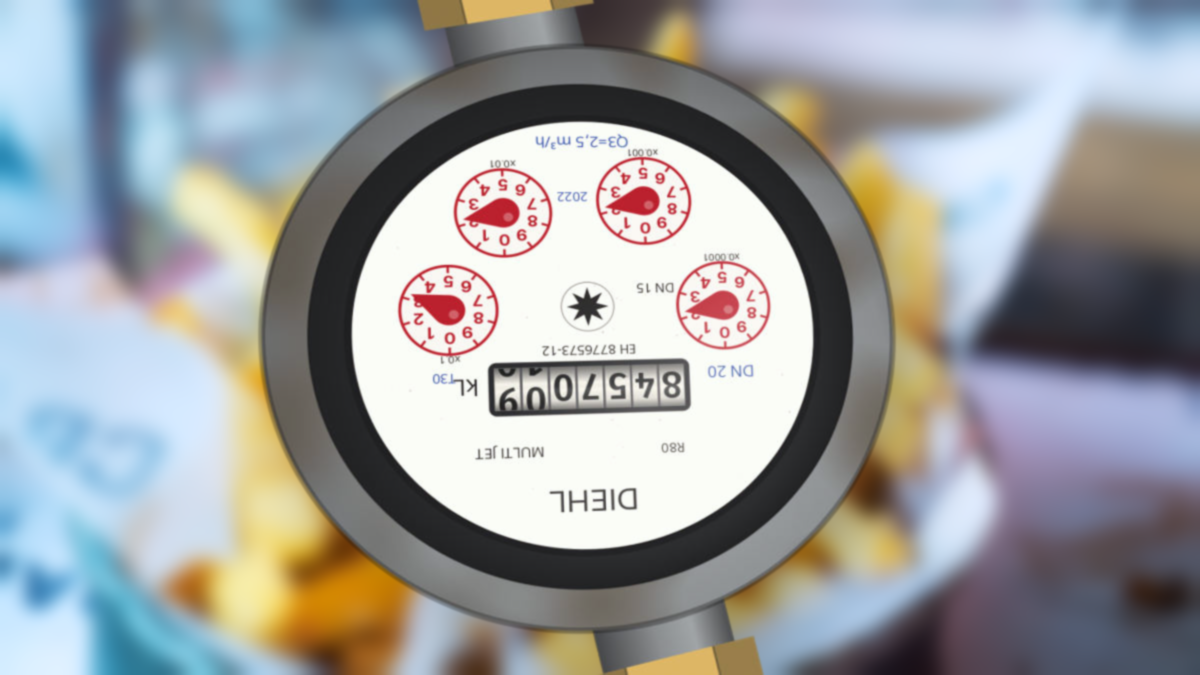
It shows {"value": 8457009.3222, "unit": "kL"}
